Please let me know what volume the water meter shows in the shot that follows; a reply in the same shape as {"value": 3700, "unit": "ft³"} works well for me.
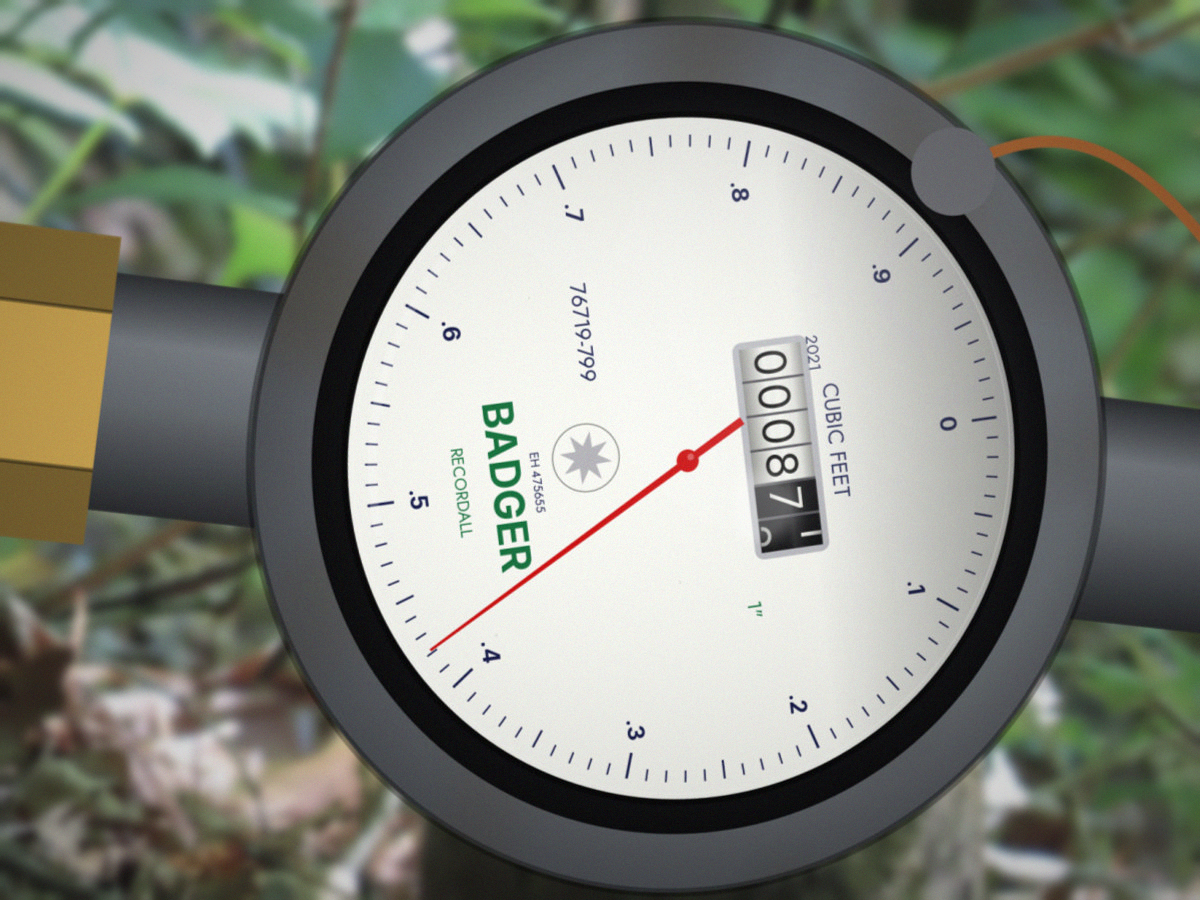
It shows {"value": 871.42, "unit": "ft³"}
